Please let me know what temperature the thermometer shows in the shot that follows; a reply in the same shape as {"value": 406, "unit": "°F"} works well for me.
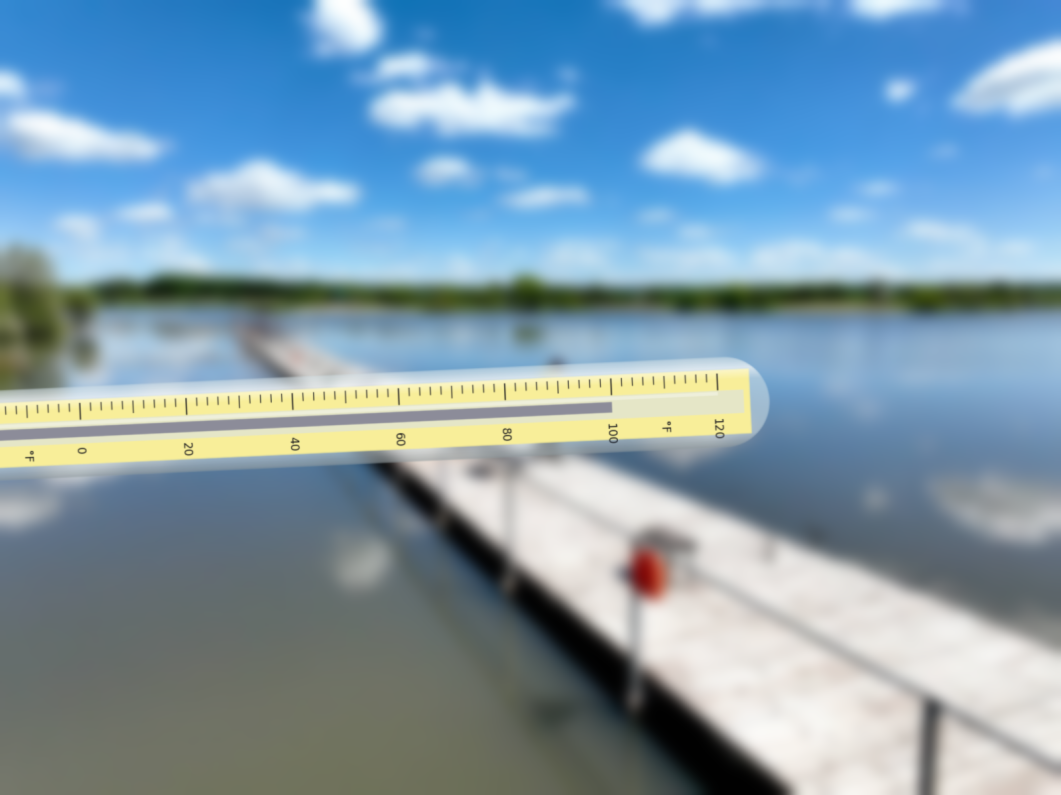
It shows {"value": 100, "unit": "°F"}
